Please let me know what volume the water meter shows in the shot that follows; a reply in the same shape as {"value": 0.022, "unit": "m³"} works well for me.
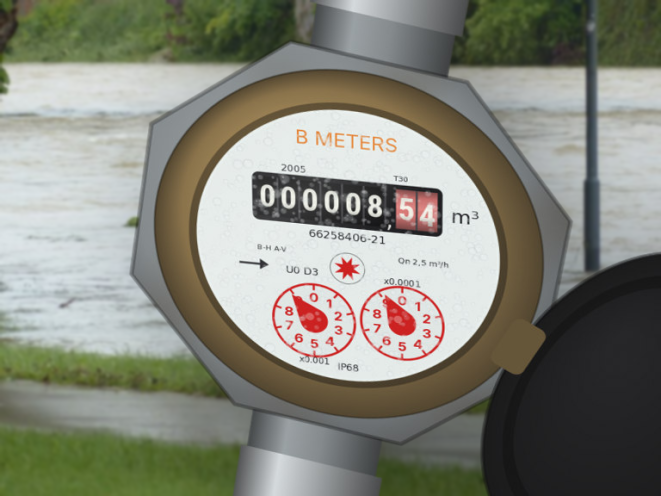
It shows {"value": 8.5389, "unit": "m³"}
